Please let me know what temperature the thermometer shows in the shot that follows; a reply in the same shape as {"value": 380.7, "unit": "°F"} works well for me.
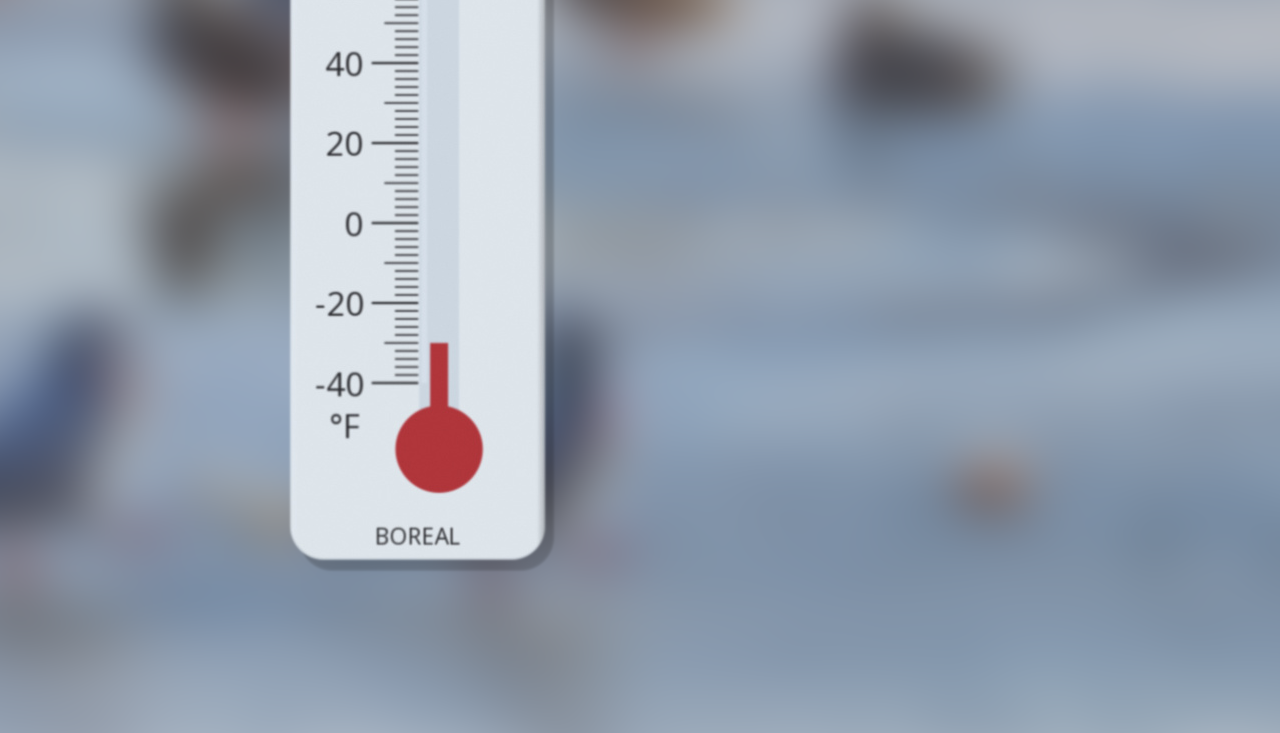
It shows {"value": -30, "unit": "°F"}
